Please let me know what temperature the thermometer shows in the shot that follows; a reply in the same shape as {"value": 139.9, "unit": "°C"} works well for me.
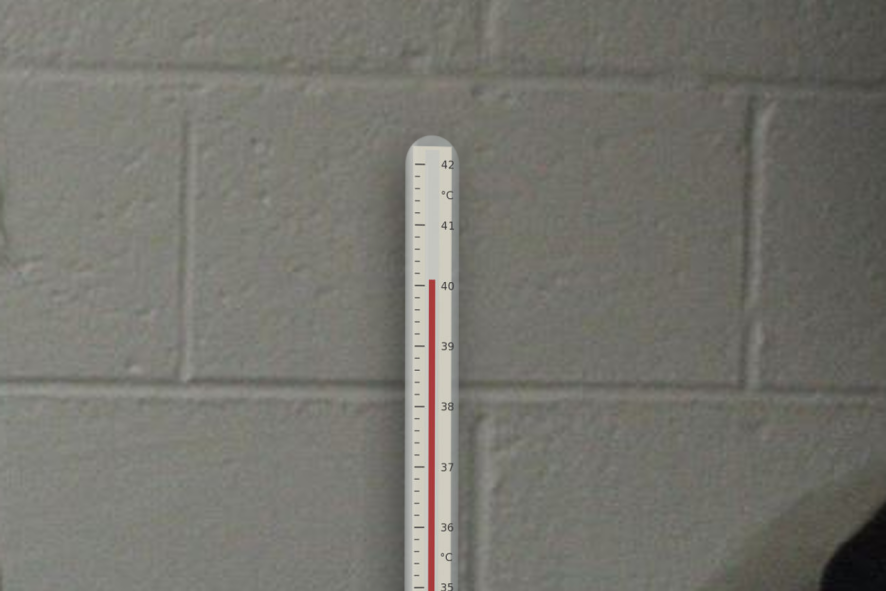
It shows {"value": 40.1, "unit": "°C"}
